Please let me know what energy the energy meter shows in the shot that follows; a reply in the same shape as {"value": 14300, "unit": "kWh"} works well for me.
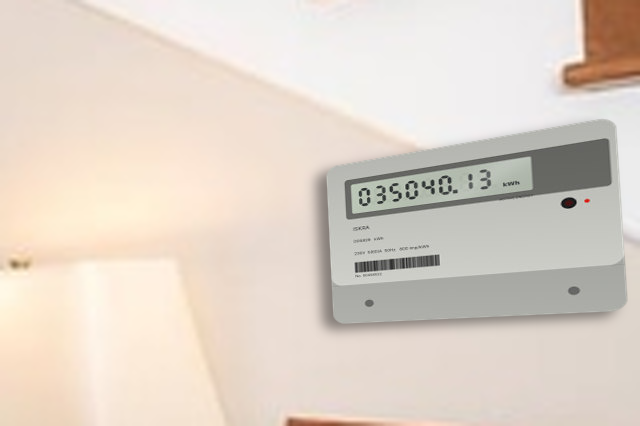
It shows {"value": 35040.13, "unit": "kWh"}
